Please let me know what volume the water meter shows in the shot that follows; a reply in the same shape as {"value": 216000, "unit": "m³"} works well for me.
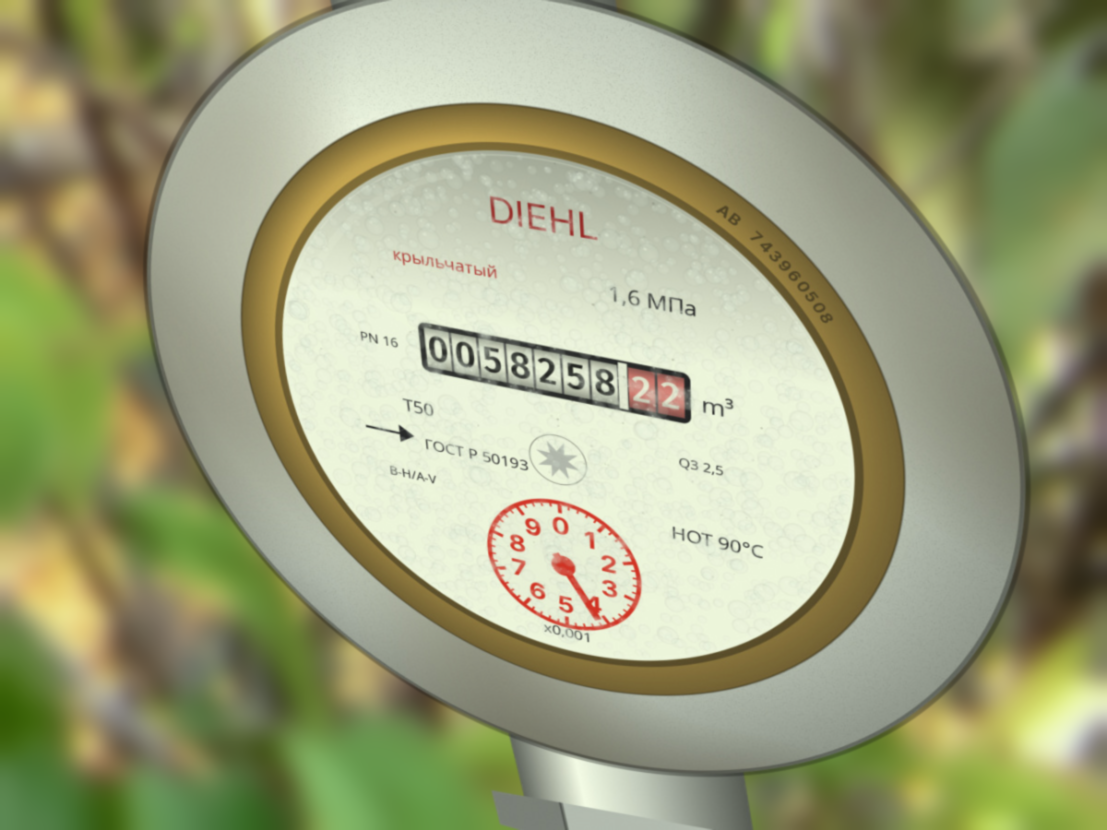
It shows {"value": 58258.224, "unit": "m³"}
